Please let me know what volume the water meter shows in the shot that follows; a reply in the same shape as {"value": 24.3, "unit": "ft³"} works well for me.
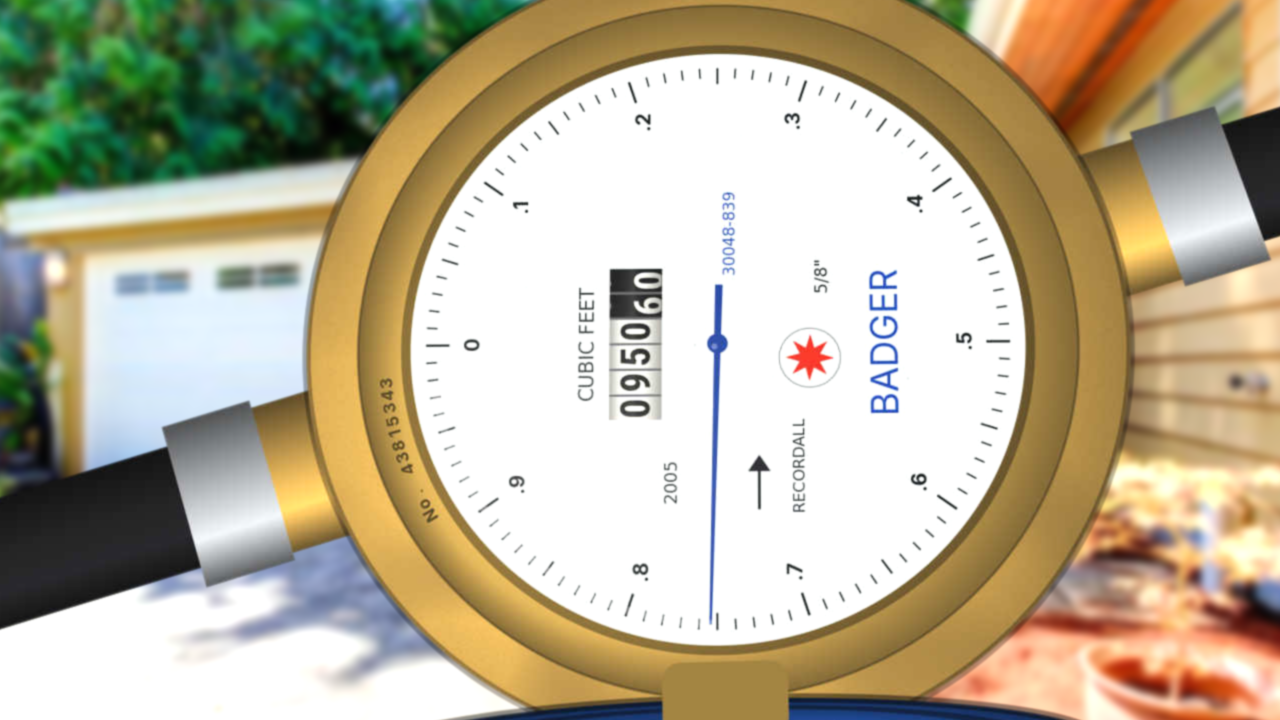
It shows {"value": 95059.75, "unit": "ft³"}
